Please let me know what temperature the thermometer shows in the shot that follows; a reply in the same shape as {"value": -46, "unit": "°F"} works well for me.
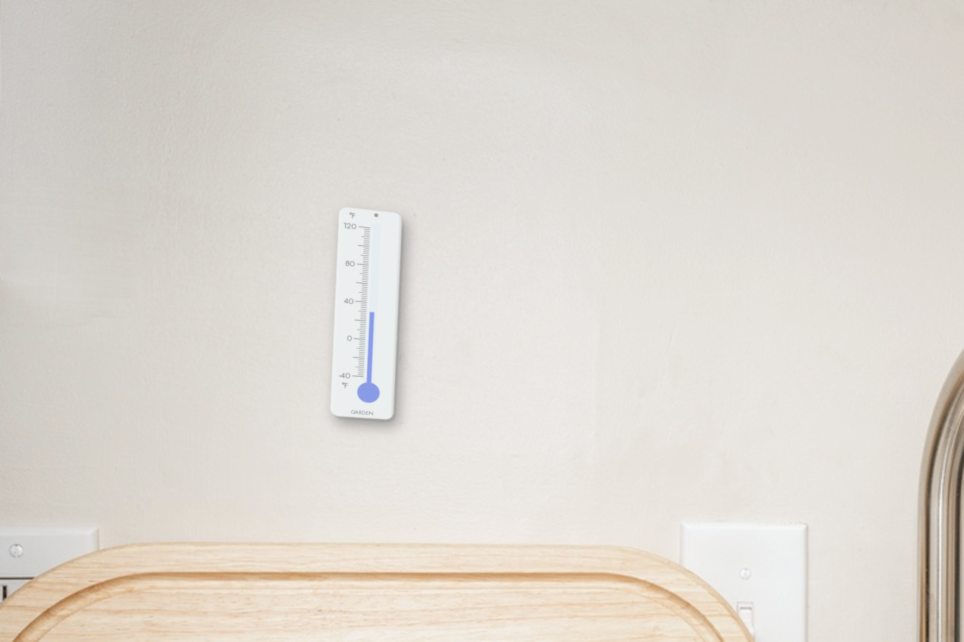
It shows {"value": 30, "unit": "°F"}
